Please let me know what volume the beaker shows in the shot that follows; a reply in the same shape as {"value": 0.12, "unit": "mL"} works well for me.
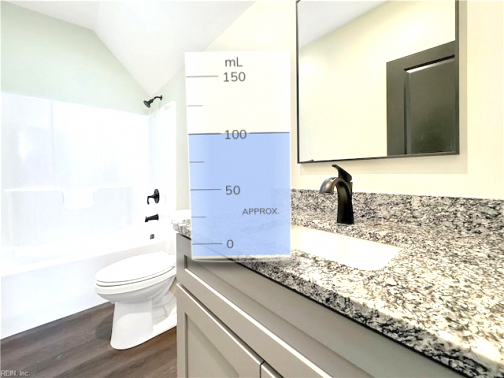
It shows {"value": 100, "unit": "mL"}
